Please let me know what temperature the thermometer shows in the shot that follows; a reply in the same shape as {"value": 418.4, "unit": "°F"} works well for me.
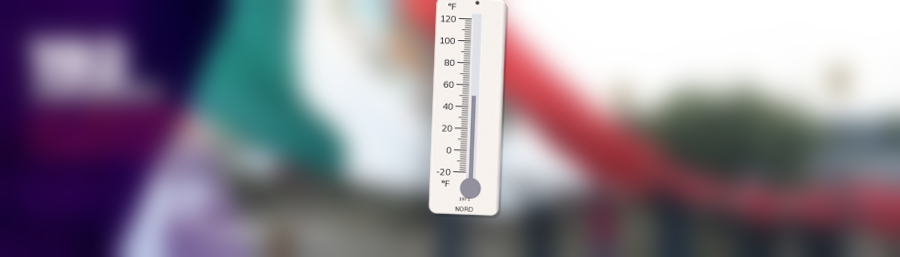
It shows {"value": 50, "unit": "°F"}
